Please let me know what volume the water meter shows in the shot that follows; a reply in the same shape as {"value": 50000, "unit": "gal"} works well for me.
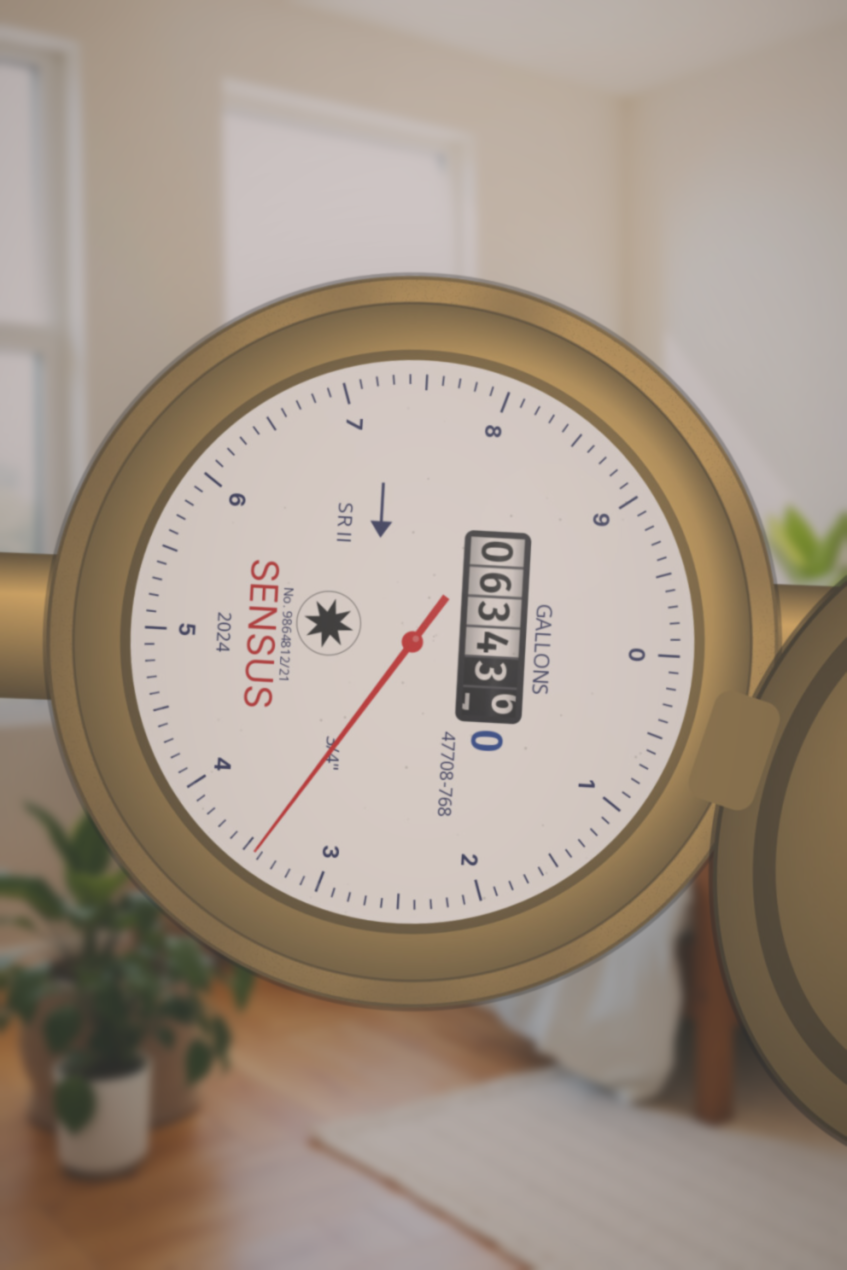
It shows {"value": 634363.4, "unit": "gal"}
